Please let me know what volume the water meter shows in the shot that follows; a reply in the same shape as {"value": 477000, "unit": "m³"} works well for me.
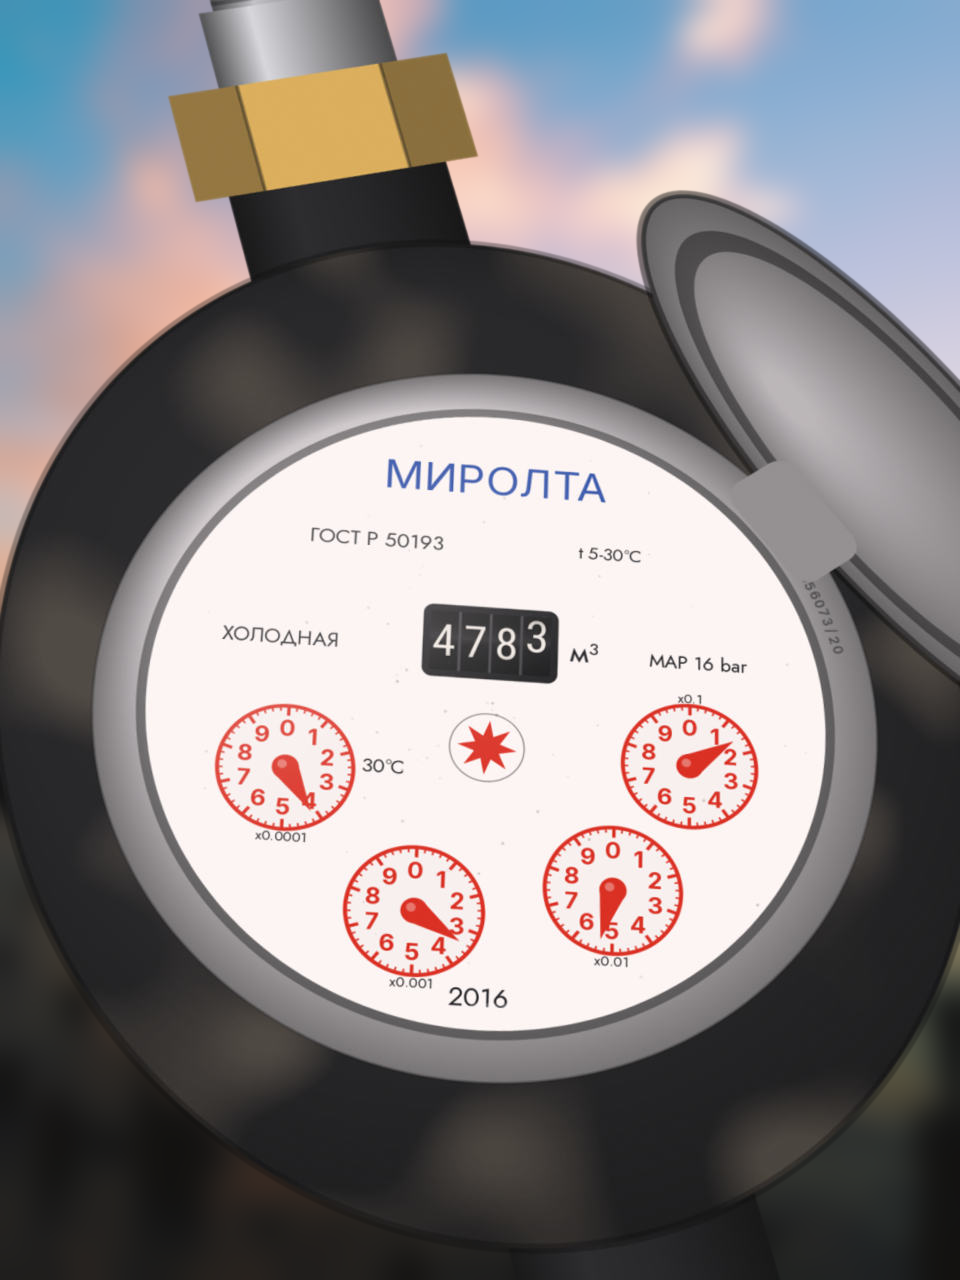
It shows {"value": 4783.1534, "unit": "m³"}
